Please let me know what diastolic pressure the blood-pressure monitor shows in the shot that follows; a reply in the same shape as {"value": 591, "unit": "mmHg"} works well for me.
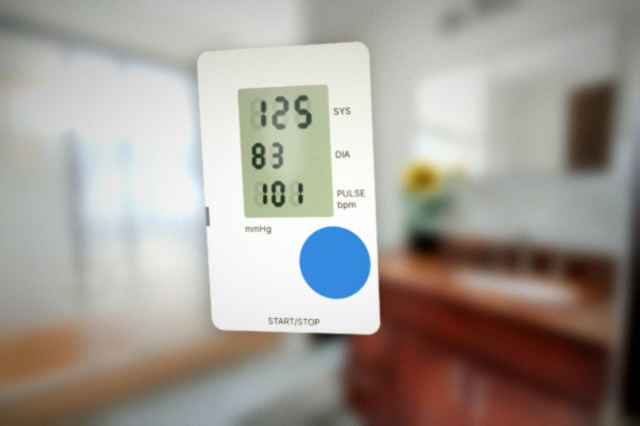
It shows {"value": 83, "unit": "mmHg"}
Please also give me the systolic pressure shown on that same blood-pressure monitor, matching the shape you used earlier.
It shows {"value": 125, "unit": "mmHg"}
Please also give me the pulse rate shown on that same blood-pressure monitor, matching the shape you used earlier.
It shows {"value": 101, "unit": "bpm"}
